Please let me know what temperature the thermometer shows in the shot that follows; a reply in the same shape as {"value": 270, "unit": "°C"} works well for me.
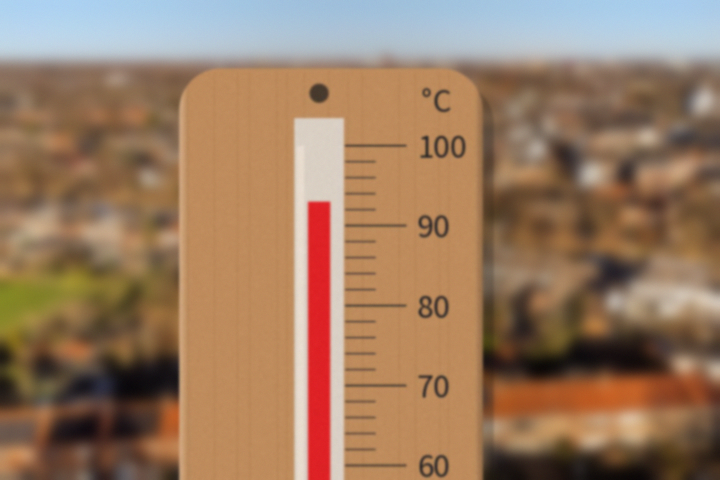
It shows {"value": 93, "unit": "°C"}
